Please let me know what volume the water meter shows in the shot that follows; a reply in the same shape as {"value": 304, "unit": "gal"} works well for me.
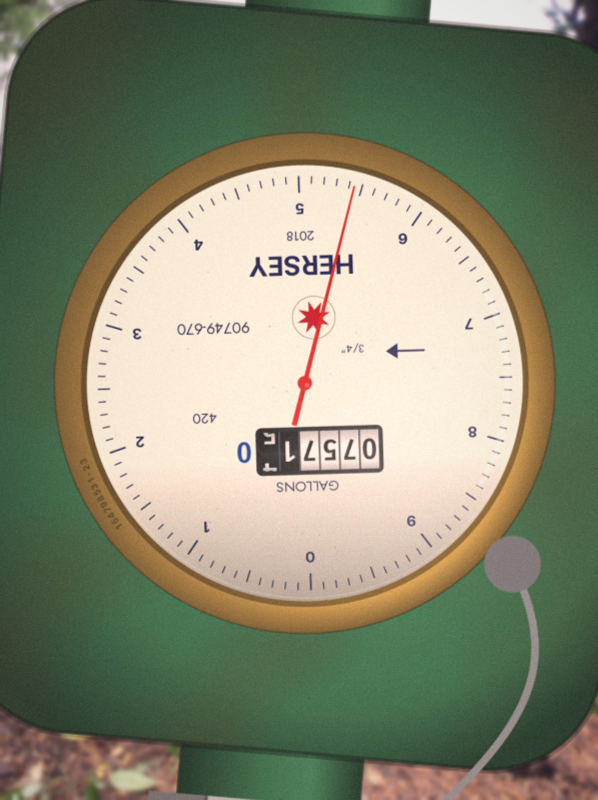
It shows {"value": 757145.4, "unit": "gal"}
